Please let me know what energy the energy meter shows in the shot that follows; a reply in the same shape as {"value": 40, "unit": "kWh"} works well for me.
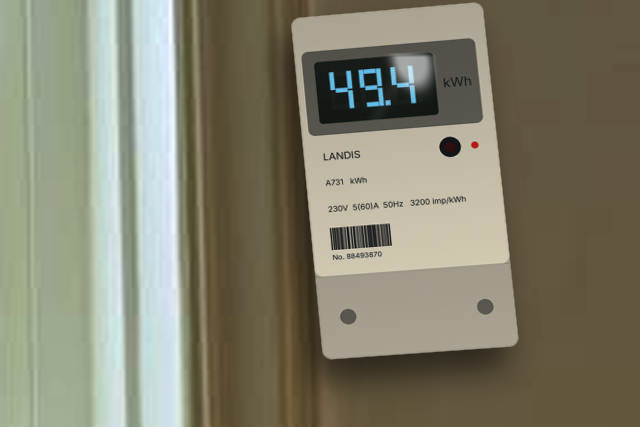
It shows {"value": 49.4, "unit": "kWh"}
